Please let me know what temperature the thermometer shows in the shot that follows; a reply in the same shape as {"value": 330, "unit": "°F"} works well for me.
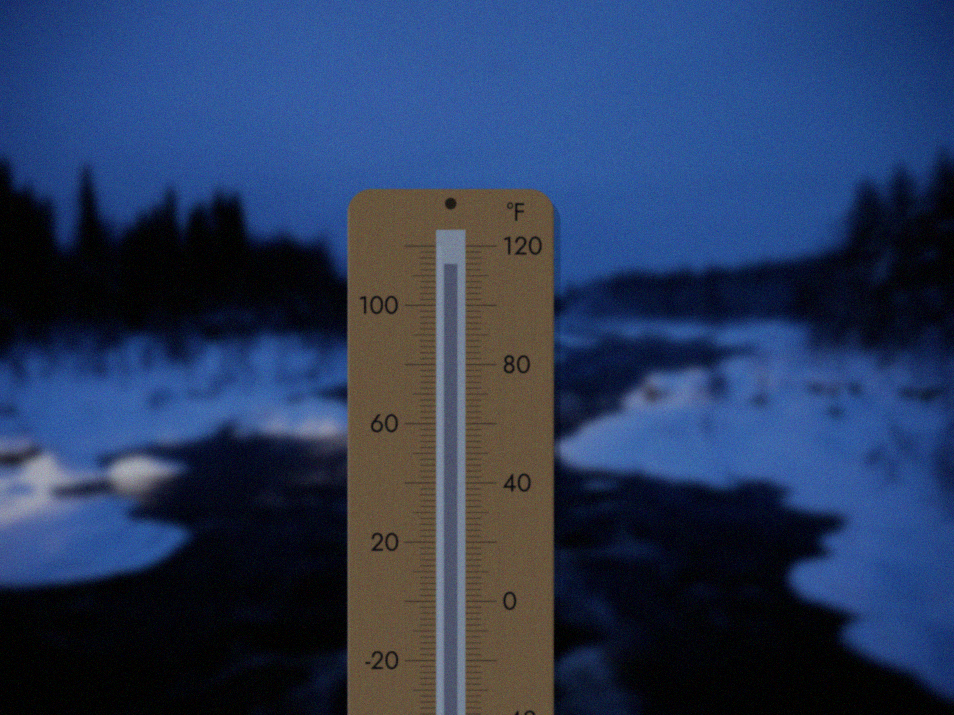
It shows {"value": 114, "unit": "°F"}
